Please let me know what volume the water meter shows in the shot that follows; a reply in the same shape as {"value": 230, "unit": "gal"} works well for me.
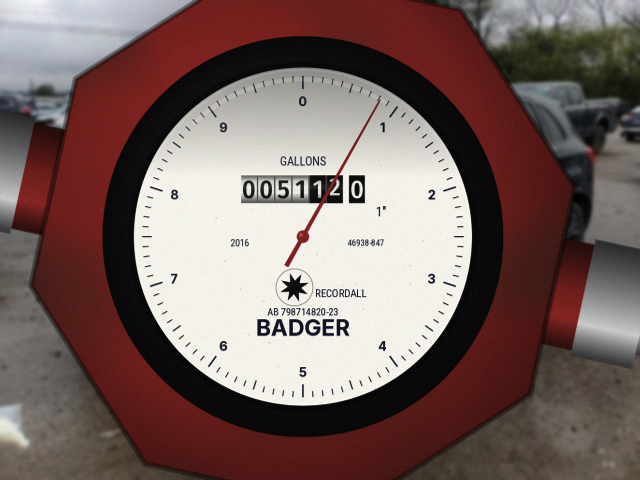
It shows {"value": 51120.8, "unit": "gal"}
